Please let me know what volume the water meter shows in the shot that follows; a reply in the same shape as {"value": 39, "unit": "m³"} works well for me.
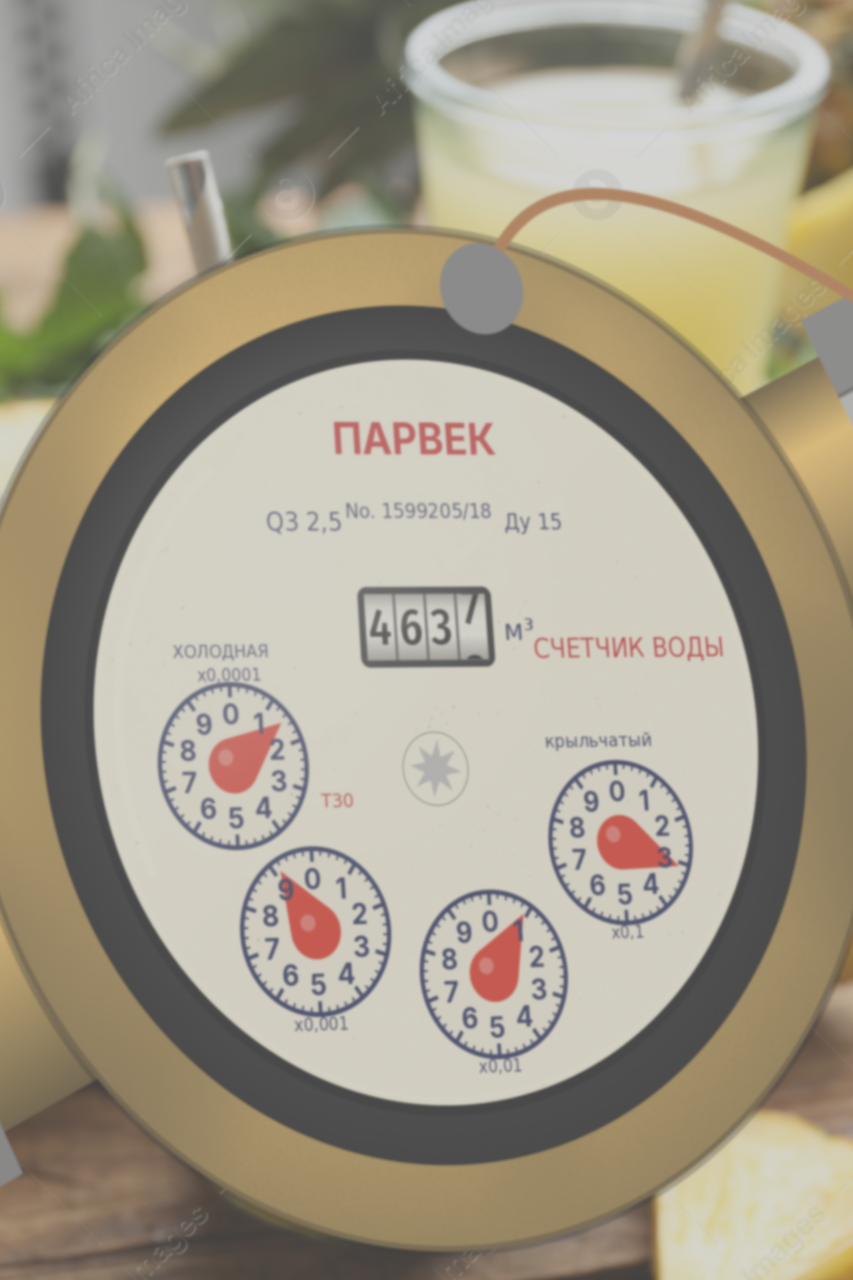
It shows {"value": 4637.3091, "unit": "m³"}
